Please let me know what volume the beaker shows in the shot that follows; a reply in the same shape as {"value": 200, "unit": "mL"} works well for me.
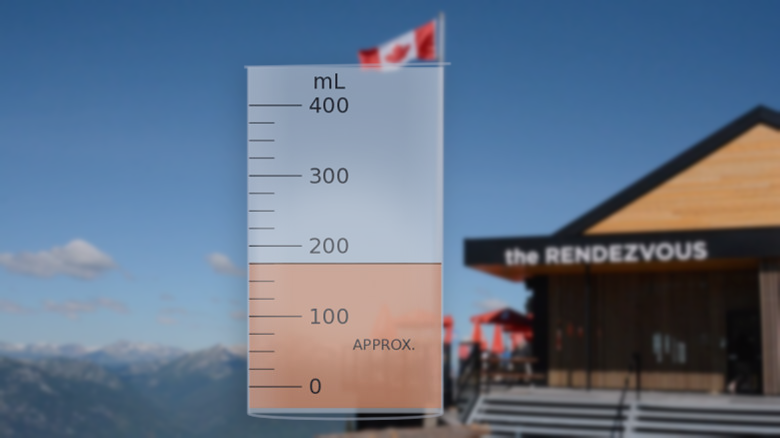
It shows {"value": 175, "unit": "mL"}
